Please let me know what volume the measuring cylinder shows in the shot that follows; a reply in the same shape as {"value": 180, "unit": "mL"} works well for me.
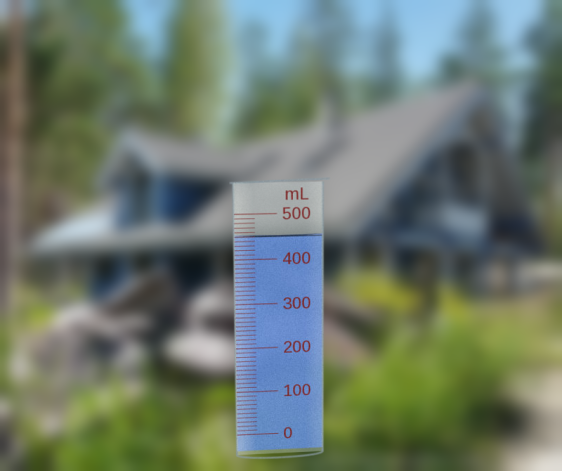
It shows {"value": 450, "unit": "mL"}
